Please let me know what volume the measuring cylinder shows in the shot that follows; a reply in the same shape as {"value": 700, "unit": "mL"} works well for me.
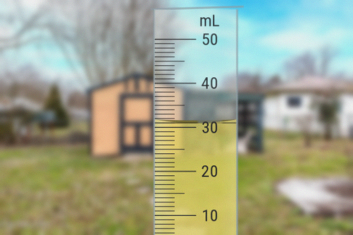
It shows {"value": 31, "unit": "mL"}
